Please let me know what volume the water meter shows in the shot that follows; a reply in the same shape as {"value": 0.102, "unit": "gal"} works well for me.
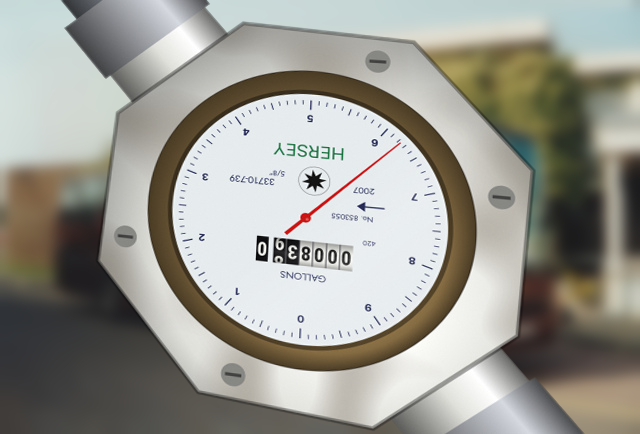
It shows {"value": 8386.2, "unit": "gal"}
